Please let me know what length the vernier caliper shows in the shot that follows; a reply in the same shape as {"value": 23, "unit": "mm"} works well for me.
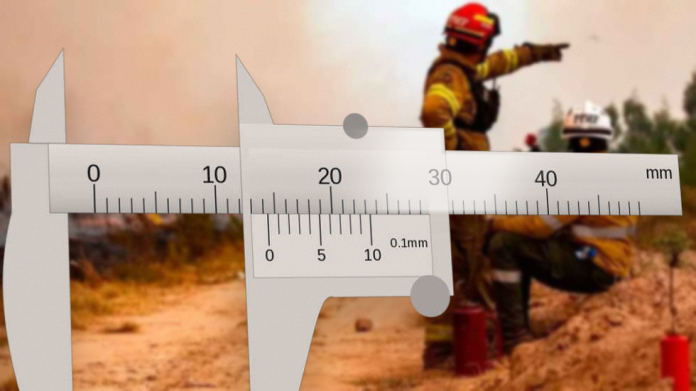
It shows {"value": 14.4, "unit": "mm"}
